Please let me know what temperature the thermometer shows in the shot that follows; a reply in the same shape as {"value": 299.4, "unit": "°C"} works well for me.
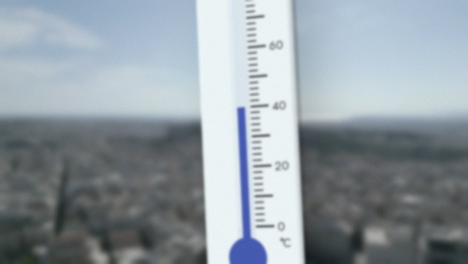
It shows {"value": 40, "unit": "°C"}
